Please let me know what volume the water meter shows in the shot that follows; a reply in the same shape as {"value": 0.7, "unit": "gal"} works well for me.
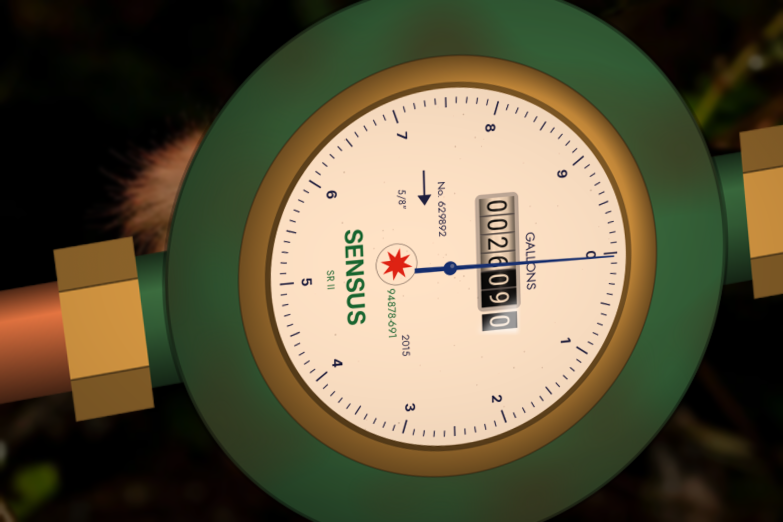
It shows {"value": 26090.0, "unit": "gal"}
